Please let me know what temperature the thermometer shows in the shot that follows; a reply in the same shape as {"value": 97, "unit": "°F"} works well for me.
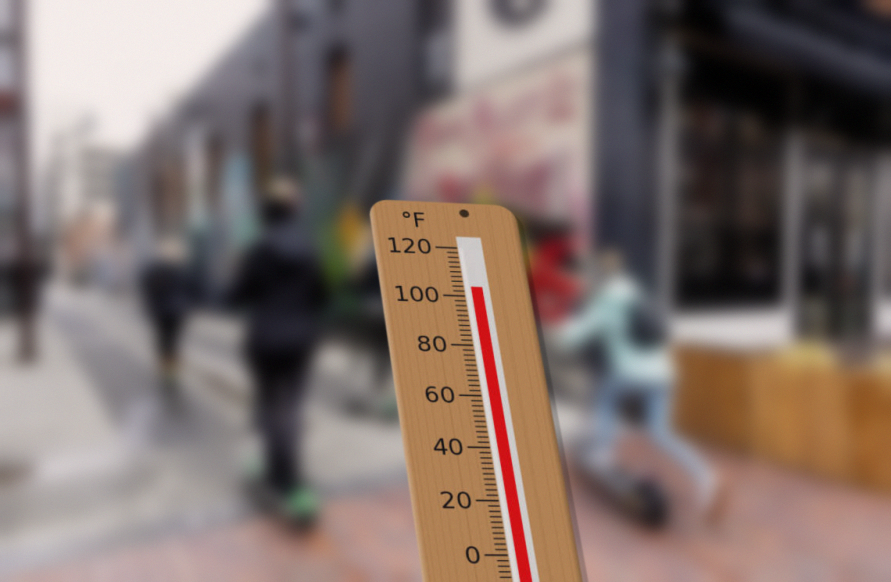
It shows {"value": 104, "unit": "°F"}
